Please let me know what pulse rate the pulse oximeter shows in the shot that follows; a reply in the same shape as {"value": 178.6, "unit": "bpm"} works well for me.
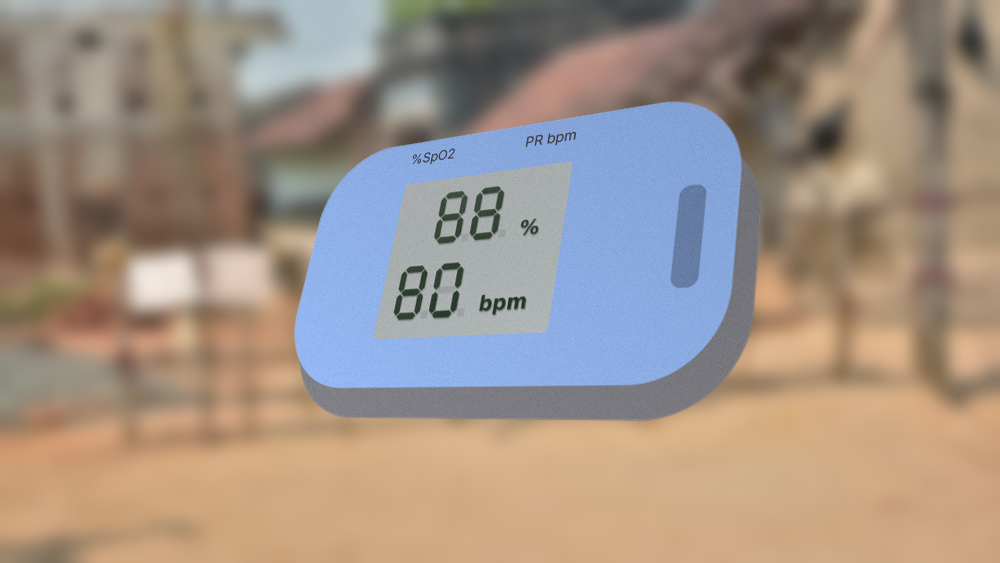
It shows {"value": 80, "unit": "bpm"}
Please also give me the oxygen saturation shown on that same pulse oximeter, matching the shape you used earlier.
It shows {"value": 88, "unit": "%"}
